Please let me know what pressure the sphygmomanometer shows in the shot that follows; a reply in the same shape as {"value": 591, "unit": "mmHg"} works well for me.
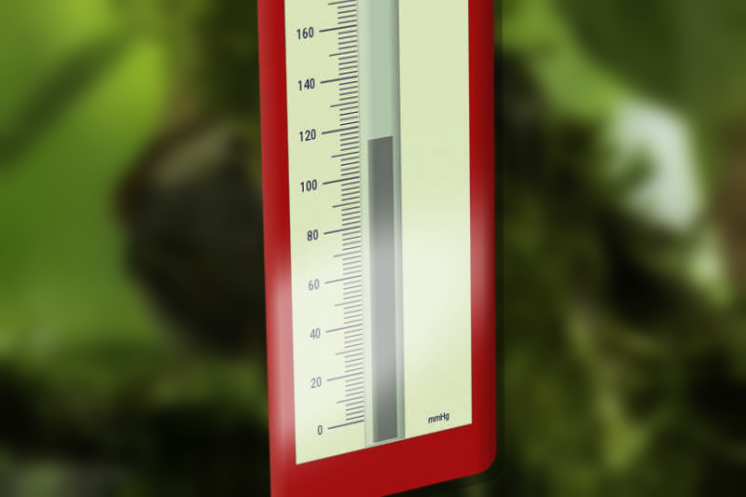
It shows {"value": 114, "unit": "mmHg"}
